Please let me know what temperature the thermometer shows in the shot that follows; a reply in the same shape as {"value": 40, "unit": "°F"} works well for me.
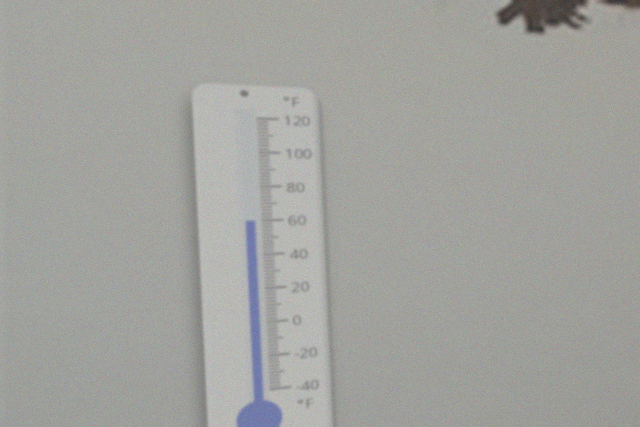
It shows {"value": 60, "unit": "°F"}
